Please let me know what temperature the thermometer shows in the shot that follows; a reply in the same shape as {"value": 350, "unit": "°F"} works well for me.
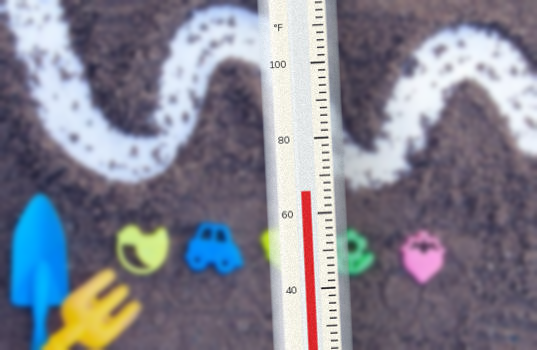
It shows {"value": 66, "unit": "°F"}
